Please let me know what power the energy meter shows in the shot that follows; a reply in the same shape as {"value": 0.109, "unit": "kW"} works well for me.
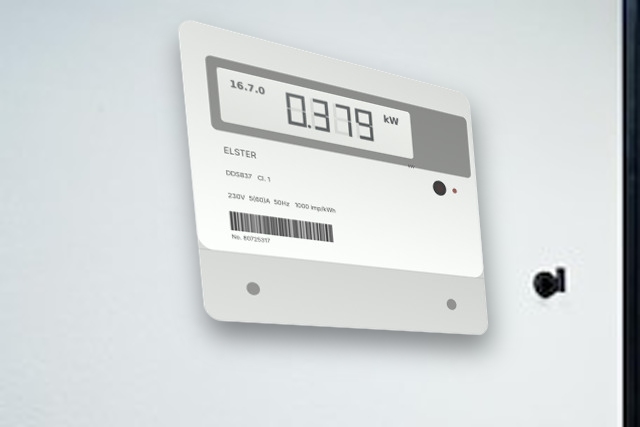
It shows {"value": 0.379, "unit": "kW"}
